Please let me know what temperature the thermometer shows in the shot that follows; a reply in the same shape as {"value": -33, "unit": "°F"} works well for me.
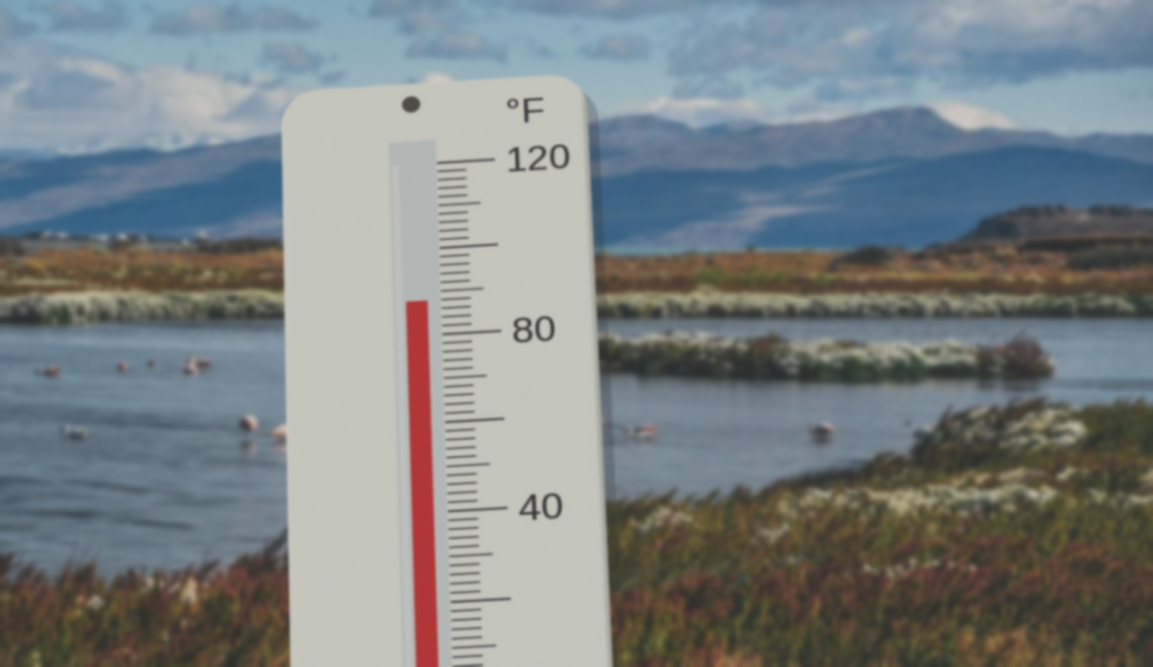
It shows {"value": 88, "unit": "°F"}
